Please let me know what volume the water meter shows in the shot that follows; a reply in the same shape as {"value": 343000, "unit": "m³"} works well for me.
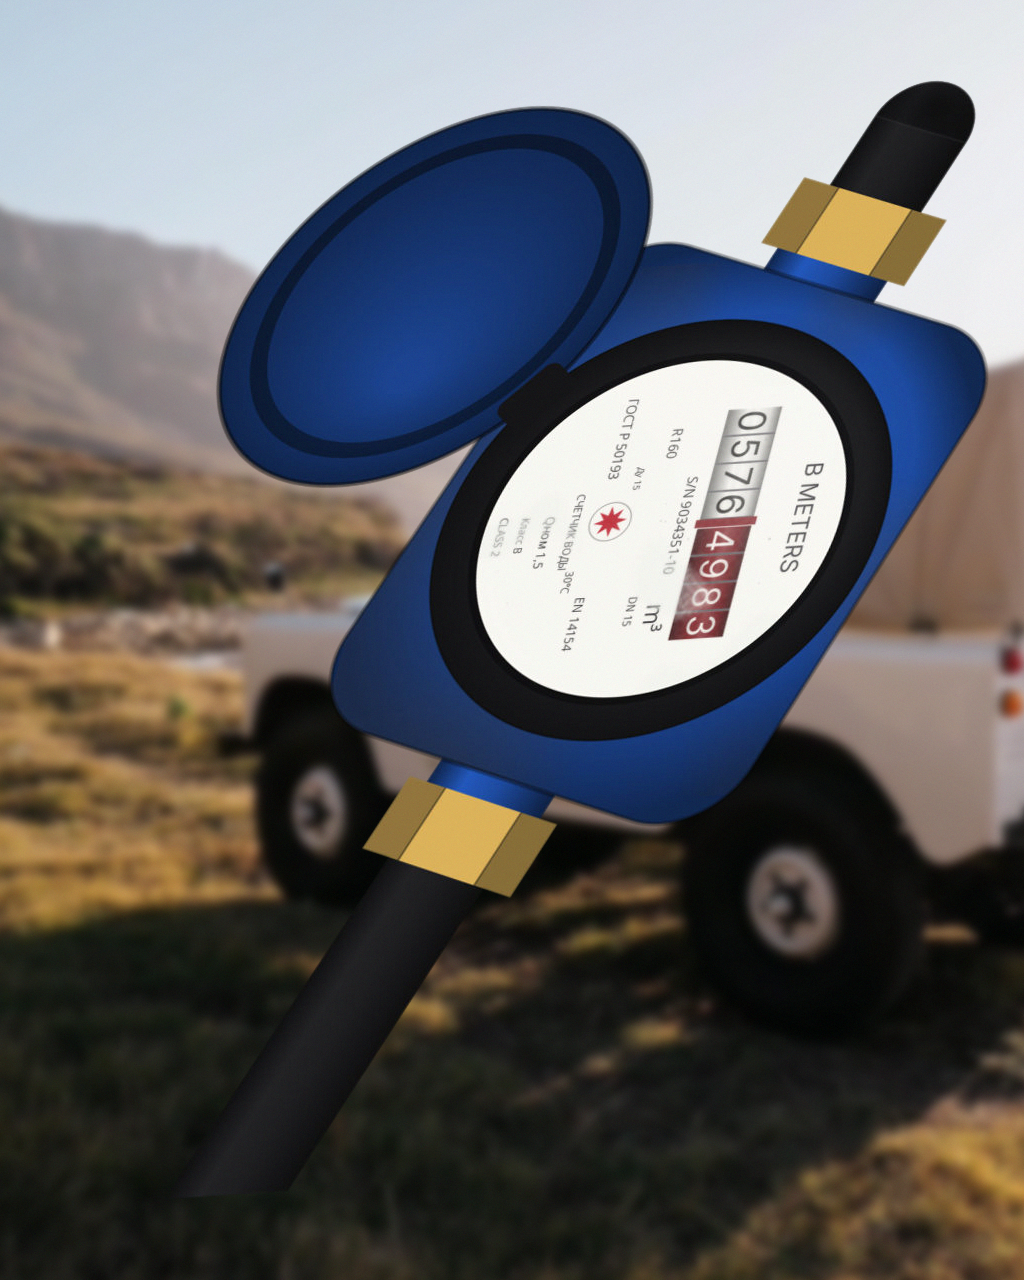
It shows {"value": 576.4983, "unit": "m³"}
